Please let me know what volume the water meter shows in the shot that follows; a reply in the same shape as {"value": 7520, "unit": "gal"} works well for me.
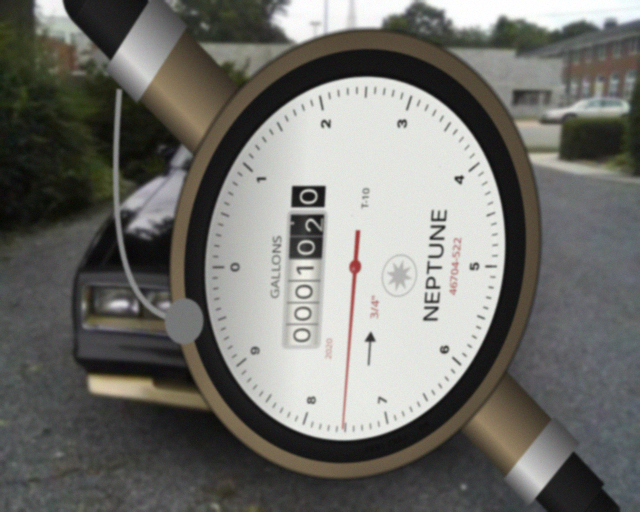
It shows {"value": 1017.5, "unit": "gal"}
